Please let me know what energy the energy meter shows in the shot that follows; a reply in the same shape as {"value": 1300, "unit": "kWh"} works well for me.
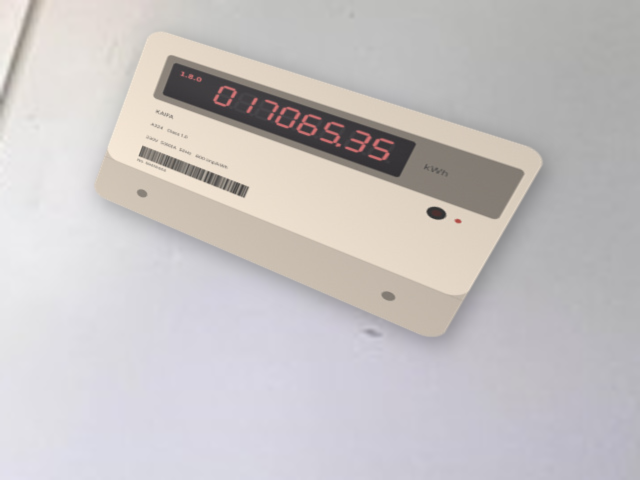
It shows {"value": 17065.35, "unit": "kWh"}
